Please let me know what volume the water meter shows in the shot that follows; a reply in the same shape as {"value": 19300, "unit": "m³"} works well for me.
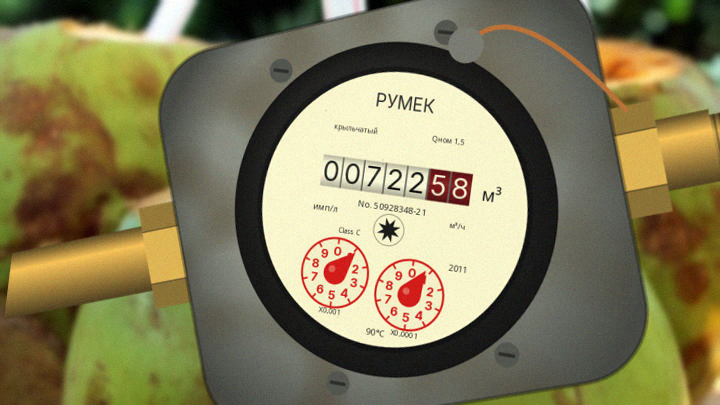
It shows {"value": 722.5810, "unit": "m³"}
